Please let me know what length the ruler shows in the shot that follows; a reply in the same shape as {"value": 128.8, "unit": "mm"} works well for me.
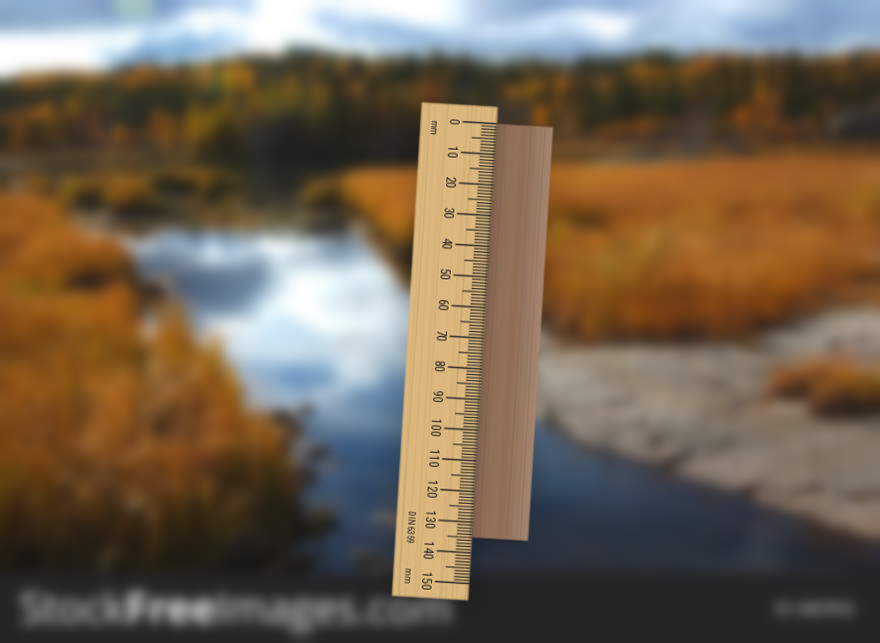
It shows {"value": 135, "unit": "mm"}
